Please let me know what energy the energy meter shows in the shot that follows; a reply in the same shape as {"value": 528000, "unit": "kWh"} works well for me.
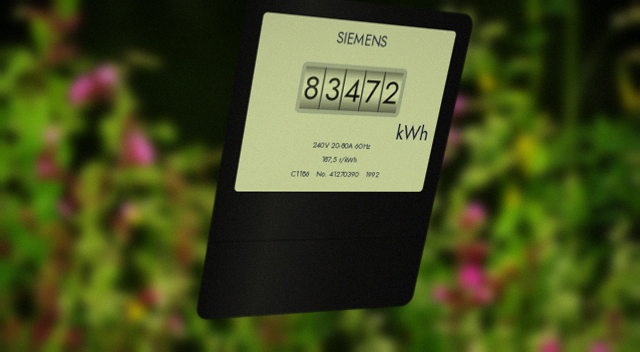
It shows {"value": 83472, "unit": "kWh"}
